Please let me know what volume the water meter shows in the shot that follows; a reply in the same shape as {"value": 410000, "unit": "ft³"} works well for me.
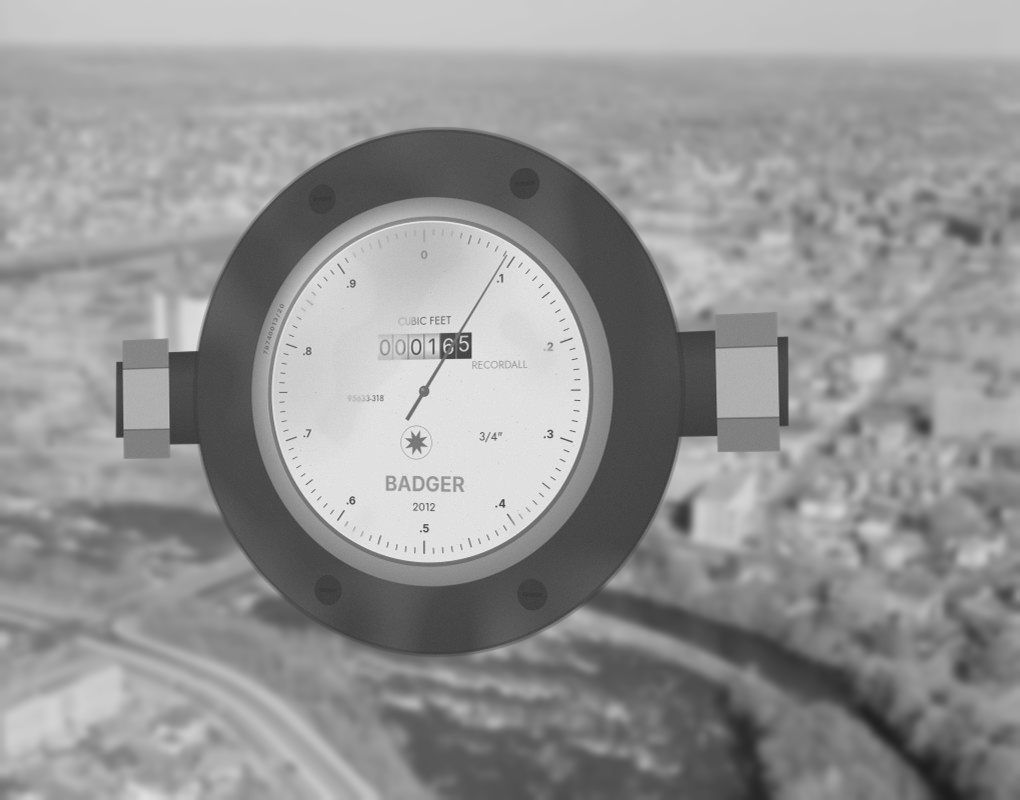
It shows {"value": 165.09, "unit": "ft³"}
